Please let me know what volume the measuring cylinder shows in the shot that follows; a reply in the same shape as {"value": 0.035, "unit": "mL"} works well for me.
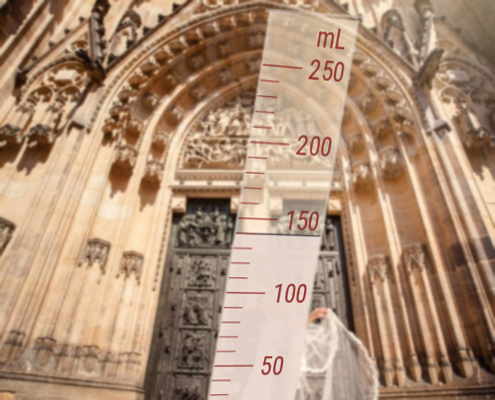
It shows {"value": 140, "unit": "mL"}
